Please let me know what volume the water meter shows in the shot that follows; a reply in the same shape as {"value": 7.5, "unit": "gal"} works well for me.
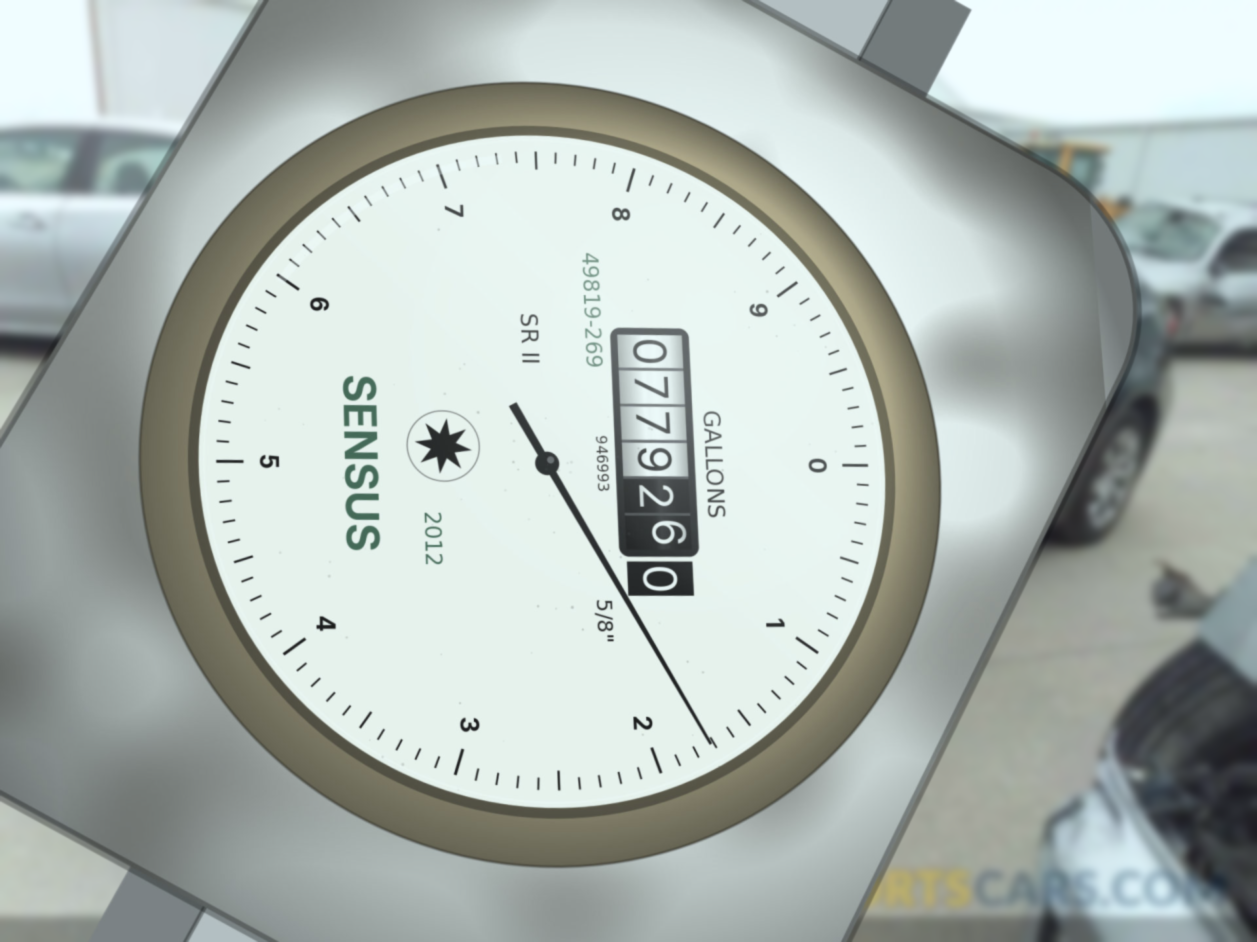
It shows {"value": 779261.7, "unit": "gal"}
